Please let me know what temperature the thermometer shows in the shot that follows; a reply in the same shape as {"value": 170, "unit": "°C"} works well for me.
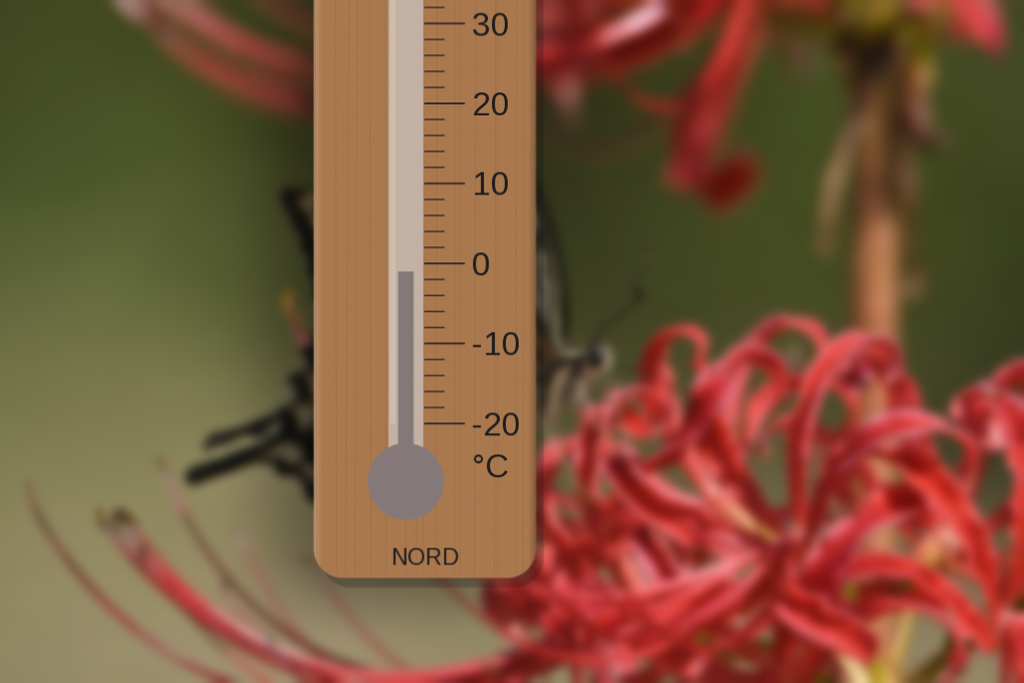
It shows {"value": -1, "unit": "°C"}
